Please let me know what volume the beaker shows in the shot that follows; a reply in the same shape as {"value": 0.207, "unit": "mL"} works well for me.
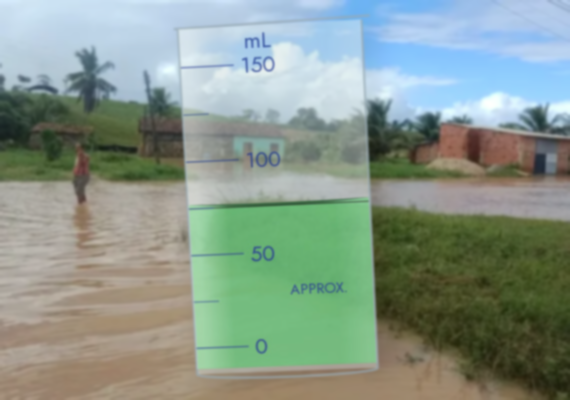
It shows {"value": 75, "unit": "mL"}
